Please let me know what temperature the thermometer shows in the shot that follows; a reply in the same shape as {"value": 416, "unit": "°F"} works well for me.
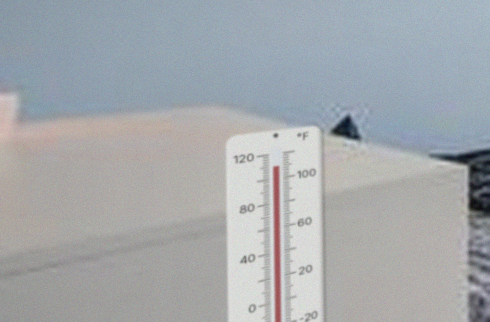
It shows {"value": 110, "unit": "°F"}
